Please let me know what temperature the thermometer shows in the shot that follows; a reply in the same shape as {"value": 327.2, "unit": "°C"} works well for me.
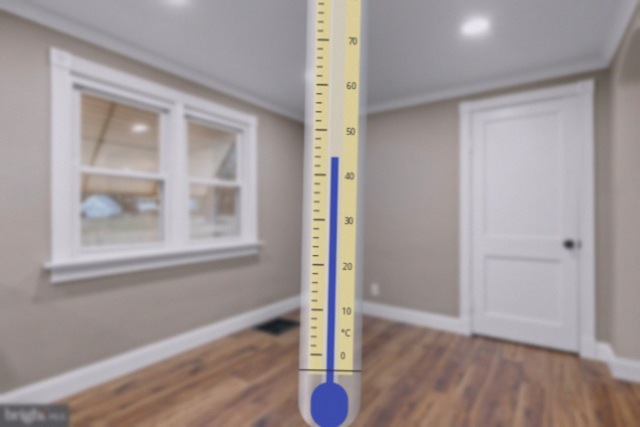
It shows {"value": 44, "unit": "°C"}
